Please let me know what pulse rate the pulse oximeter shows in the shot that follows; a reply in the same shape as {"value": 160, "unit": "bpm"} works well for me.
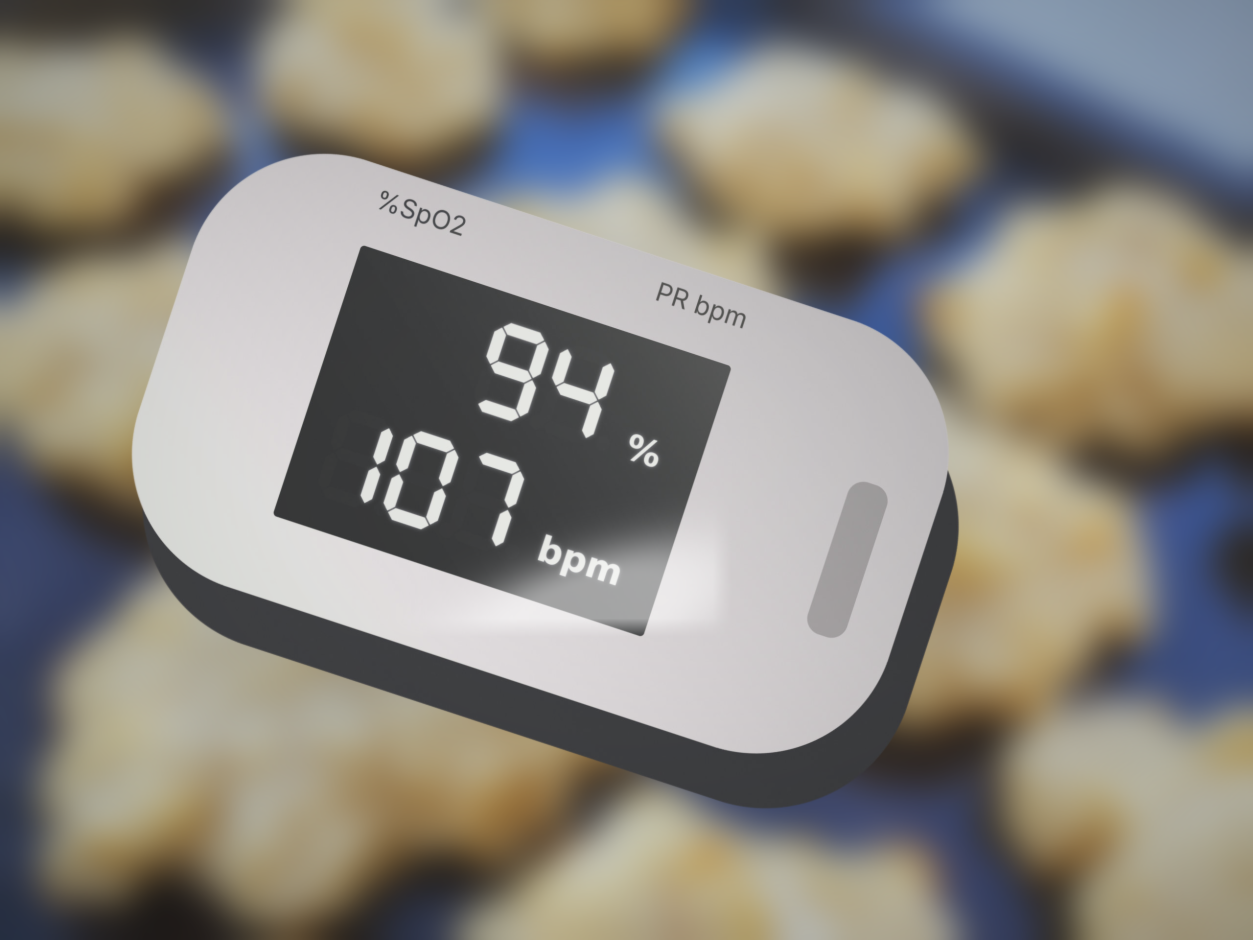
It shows {"value": 107, "unit": "bpm"}
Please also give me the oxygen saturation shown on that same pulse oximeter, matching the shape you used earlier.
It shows {"value": 94, "unit": "%"}
